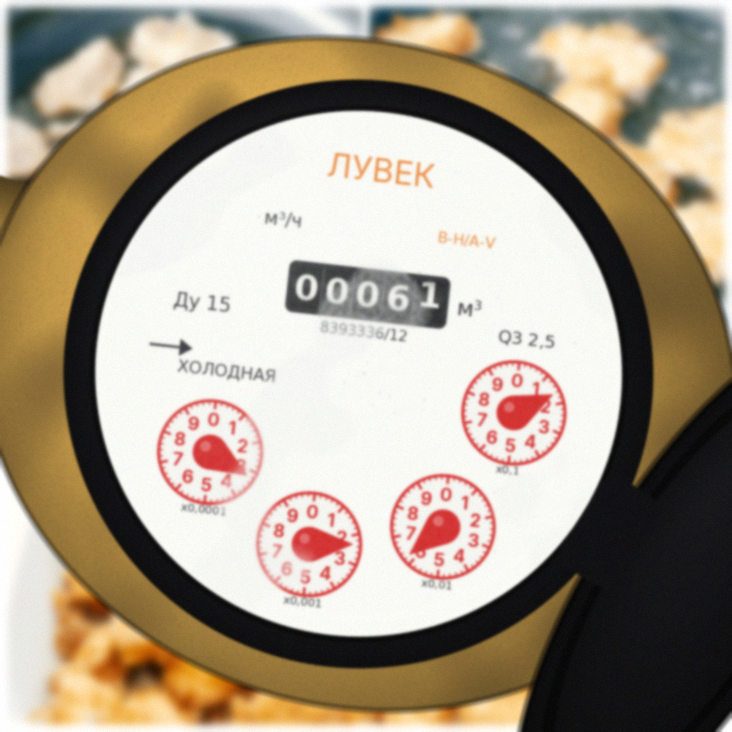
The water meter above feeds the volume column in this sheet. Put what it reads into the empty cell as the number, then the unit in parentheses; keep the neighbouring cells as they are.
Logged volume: 61.1623 (m³)
